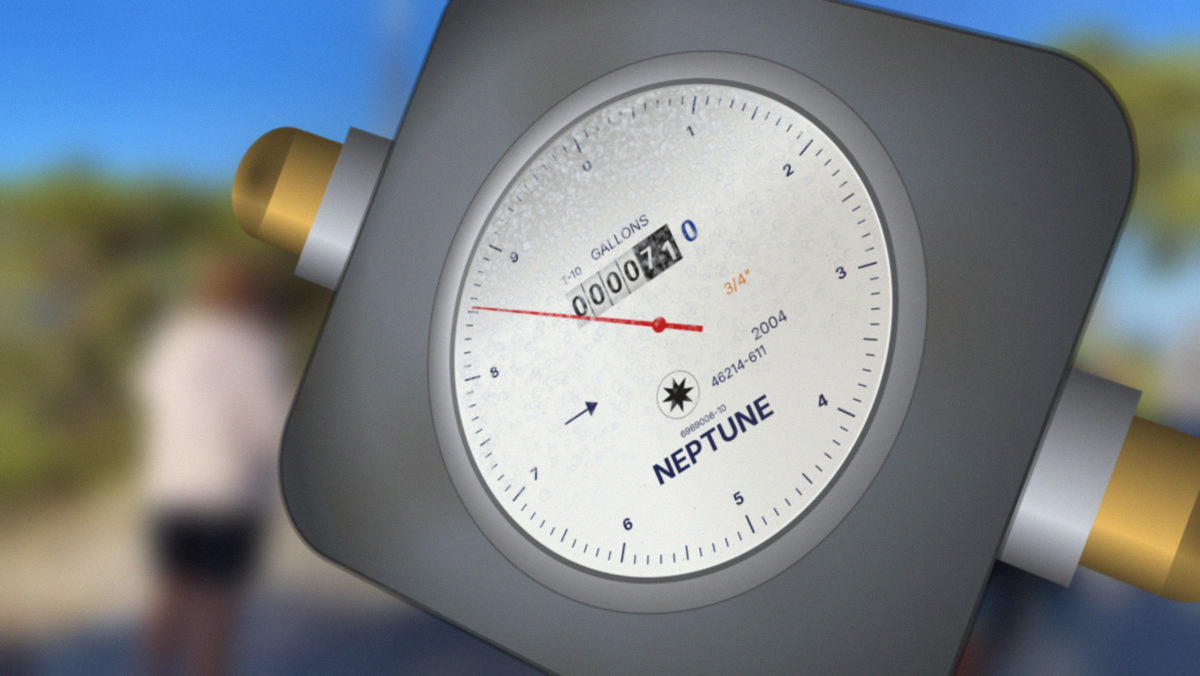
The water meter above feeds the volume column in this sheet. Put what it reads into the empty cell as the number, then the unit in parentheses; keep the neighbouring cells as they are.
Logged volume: 708.5 (gal)
